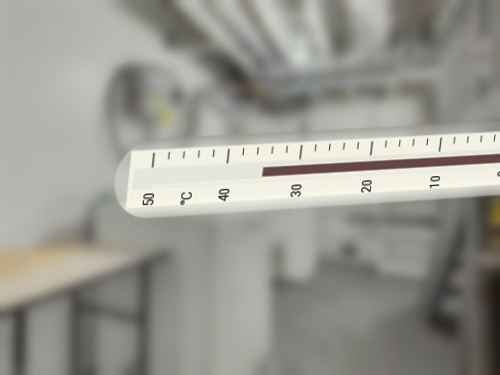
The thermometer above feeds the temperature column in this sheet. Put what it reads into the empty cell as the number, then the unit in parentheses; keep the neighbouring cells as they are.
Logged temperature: 35 (°C)
